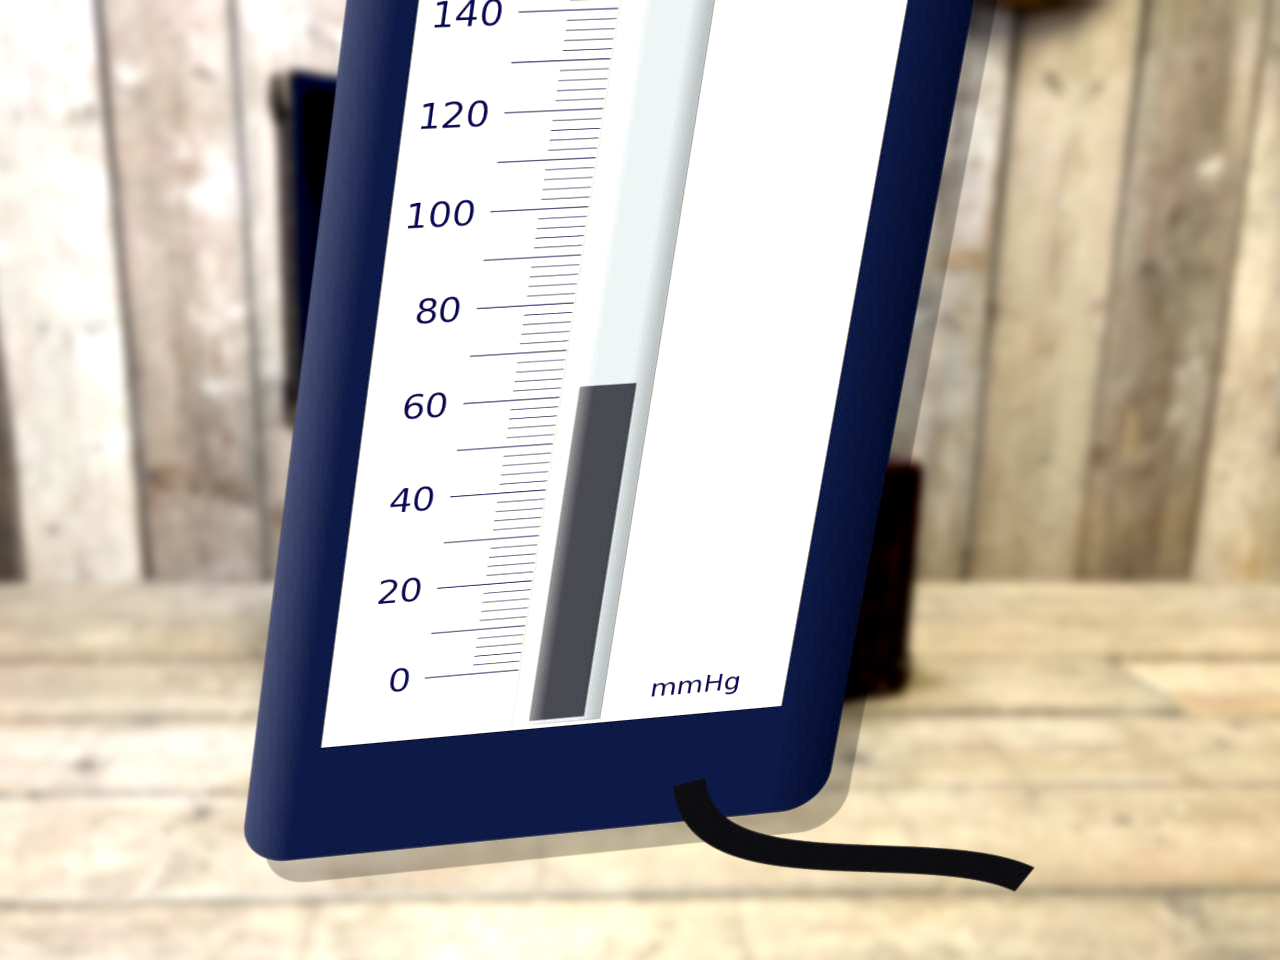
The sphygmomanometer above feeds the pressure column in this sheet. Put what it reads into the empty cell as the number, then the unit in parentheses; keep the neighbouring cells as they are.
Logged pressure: 62 (mmHg)
